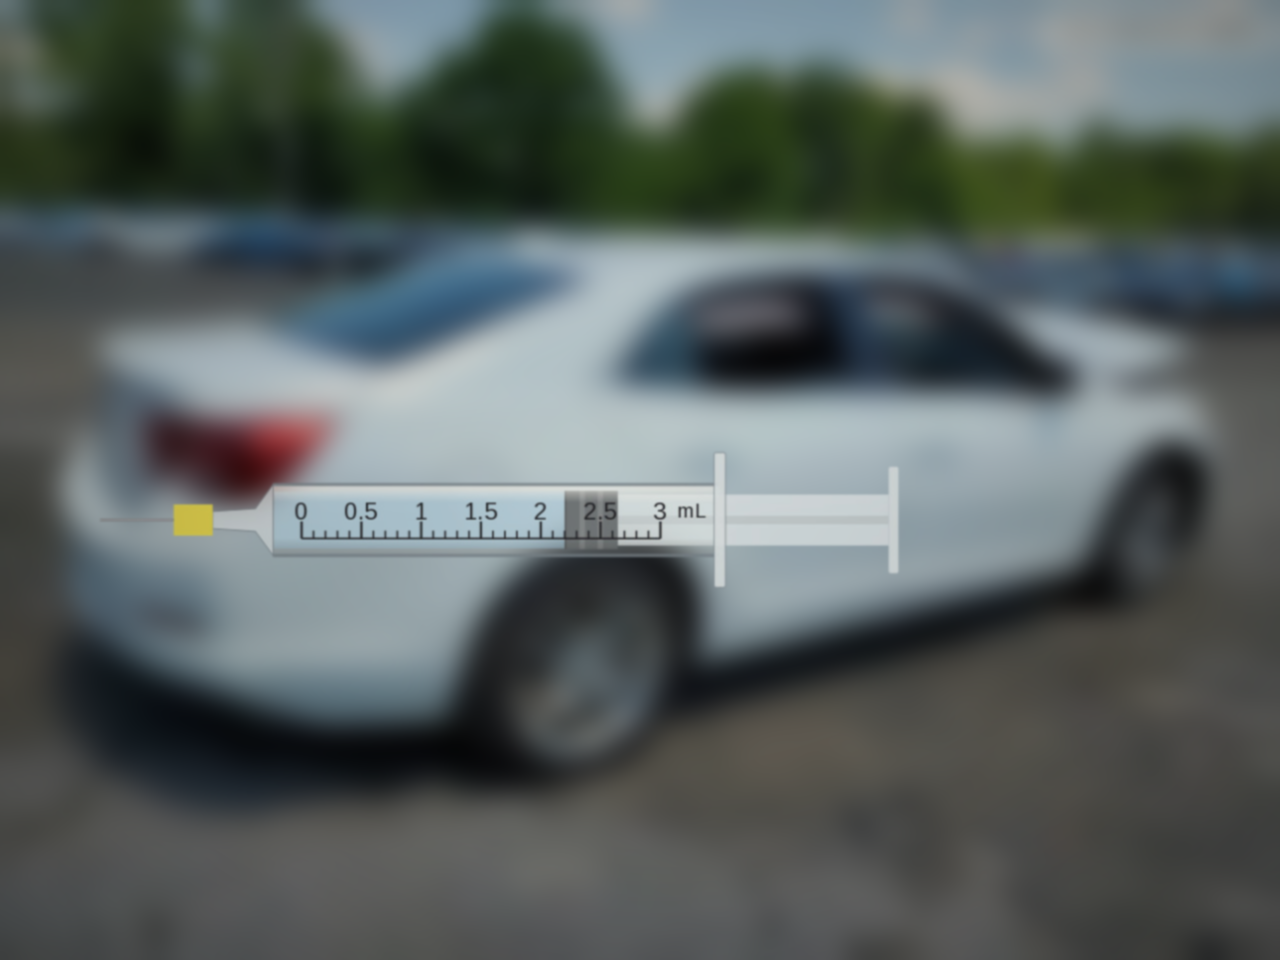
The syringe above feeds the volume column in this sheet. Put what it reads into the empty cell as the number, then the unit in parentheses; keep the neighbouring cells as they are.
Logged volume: 2.2 (mL)
